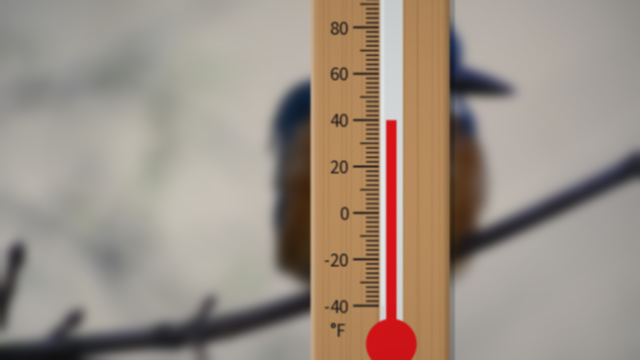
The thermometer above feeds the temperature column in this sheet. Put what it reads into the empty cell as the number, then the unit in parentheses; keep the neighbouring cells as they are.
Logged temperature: 40 (°F)
